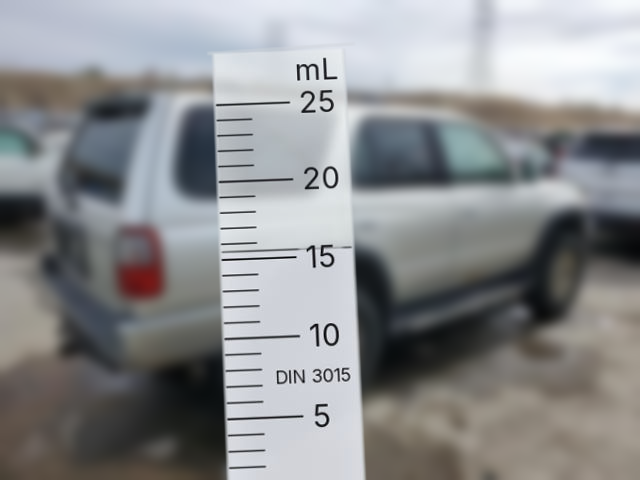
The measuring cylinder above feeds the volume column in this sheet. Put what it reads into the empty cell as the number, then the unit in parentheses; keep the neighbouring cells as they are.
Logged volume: 15.5 (mL)
